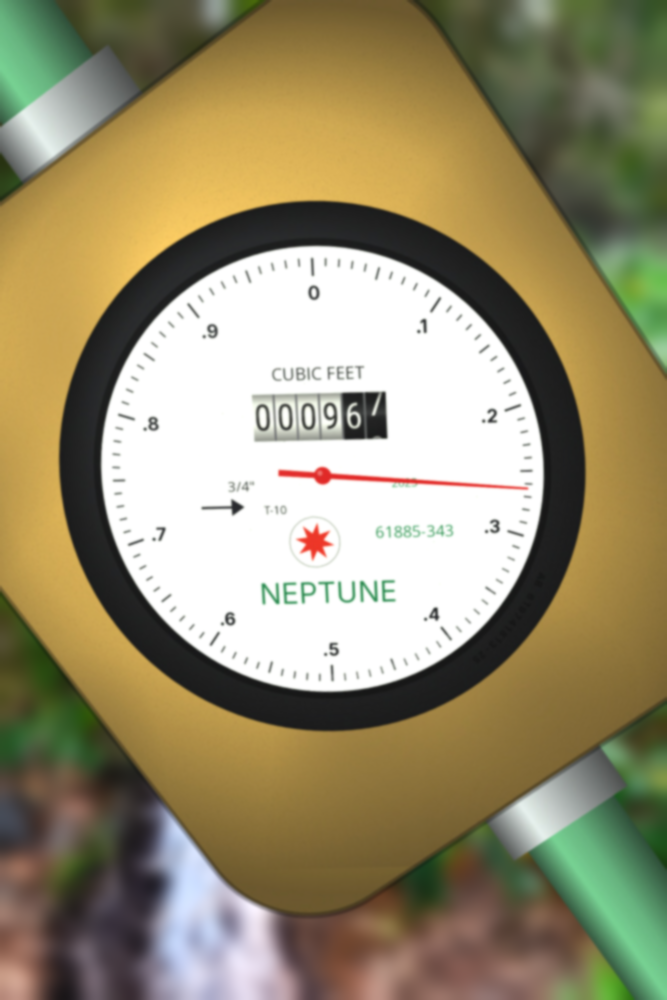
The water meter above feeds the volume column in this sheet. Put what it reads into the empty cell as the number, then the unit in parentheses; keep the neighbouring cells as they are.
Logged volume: 967.26 (ft³)
